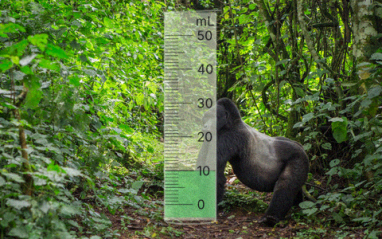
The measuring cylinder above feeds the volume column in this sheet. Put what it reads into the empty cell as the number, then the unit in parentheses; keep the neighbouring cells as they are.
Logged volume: 10 (mL)
